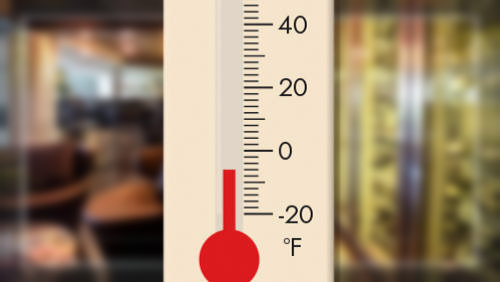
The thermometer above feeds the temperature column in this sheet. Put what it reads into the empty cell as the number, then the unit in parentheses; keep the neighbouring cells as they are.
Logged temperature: -6 (°F)
